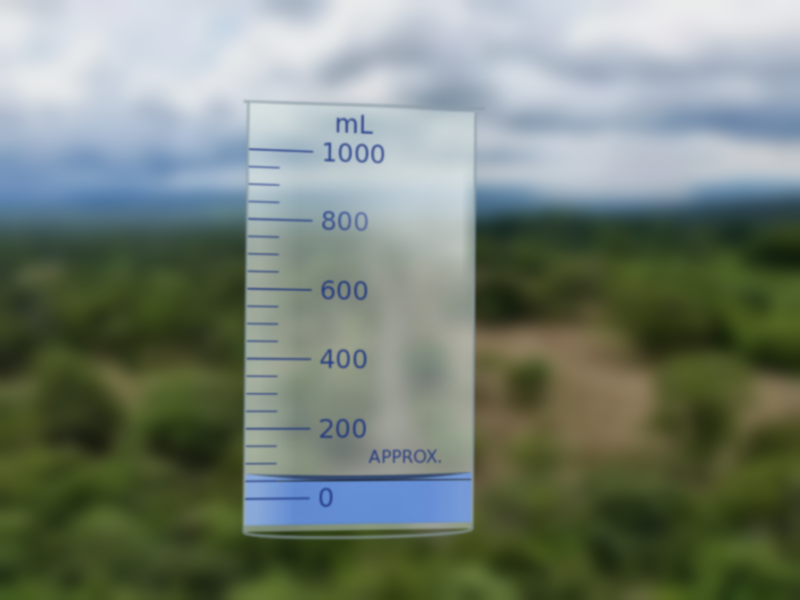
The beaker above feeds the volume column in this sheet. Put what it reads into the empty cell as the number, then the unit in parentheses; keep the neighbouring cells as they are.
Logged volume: 50 (mL)
